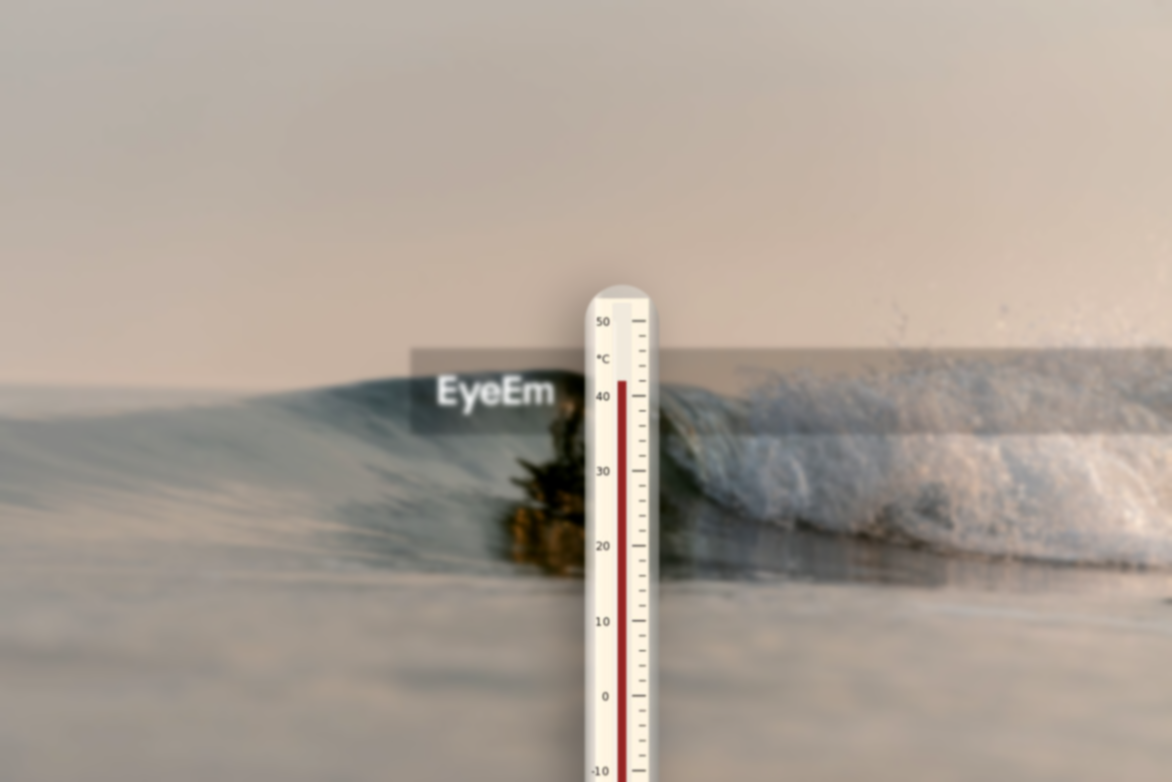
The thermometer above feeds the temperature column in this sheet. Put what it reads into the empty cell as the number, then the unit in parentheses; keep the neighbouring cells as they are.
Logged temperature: 42 (°C)
